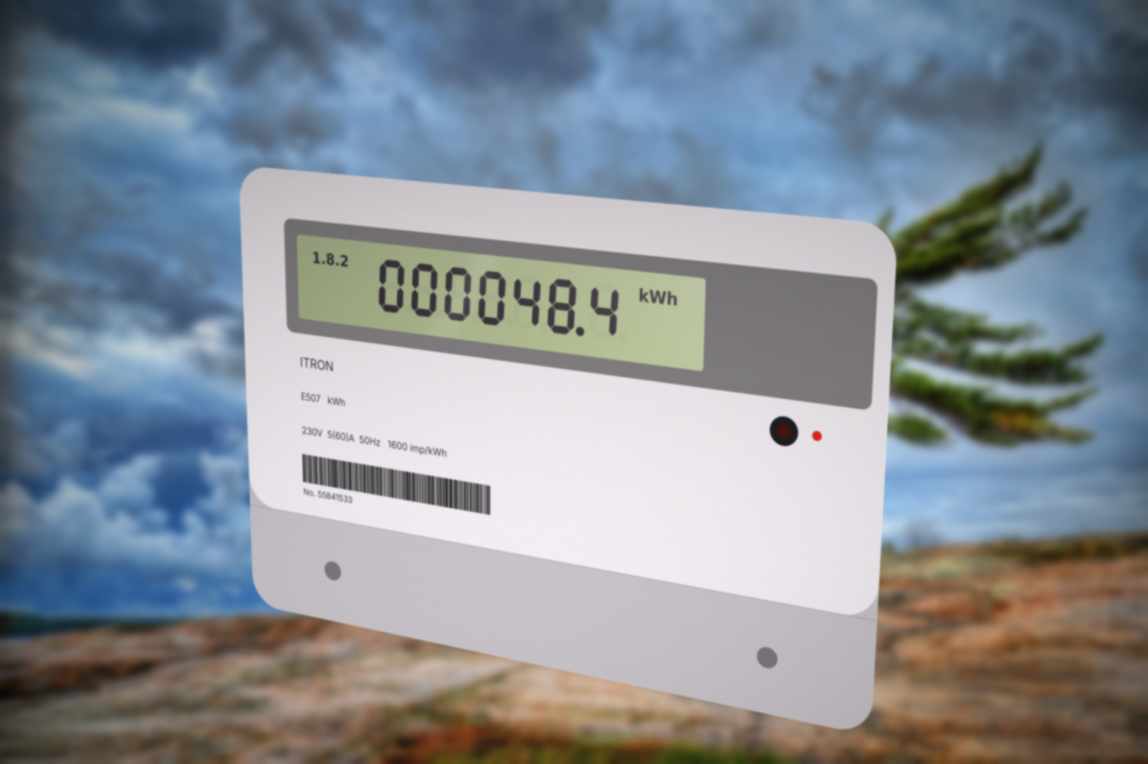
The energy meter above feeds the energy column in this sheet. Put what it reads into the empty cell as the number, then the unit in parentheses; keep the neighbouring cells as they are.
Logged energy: 48.4 (kWh)
